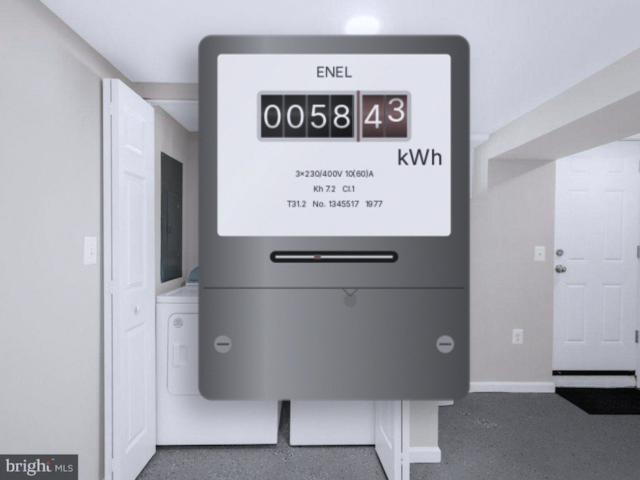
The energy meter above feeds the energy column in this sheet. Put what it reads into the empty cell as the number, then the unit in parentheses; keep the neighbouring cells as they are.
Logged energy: 58.43 (kWh)
